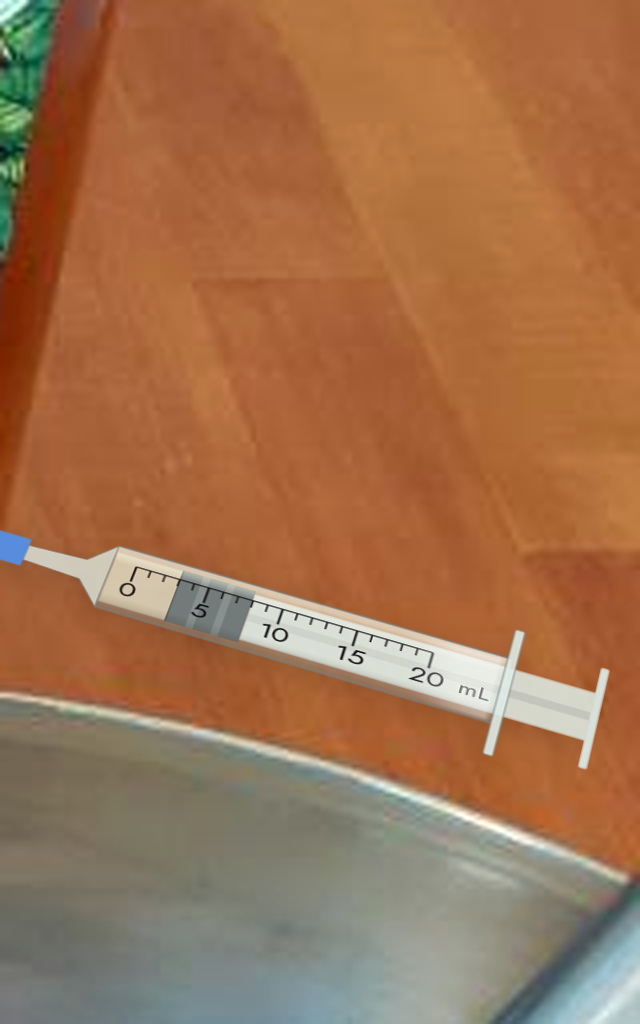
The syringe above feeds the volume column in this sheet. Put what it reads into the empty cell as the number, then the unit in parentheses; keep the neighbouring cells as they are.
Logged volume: 3 (mL)
